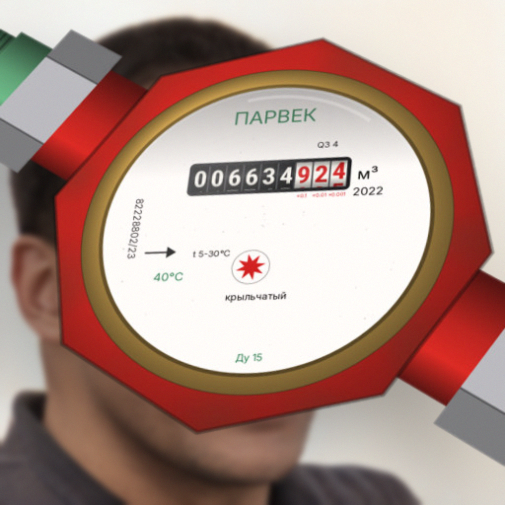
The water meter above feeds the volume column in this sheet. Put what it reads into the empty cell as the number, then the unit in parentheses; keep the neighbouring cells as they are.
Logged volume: 6634.924 (m³)
